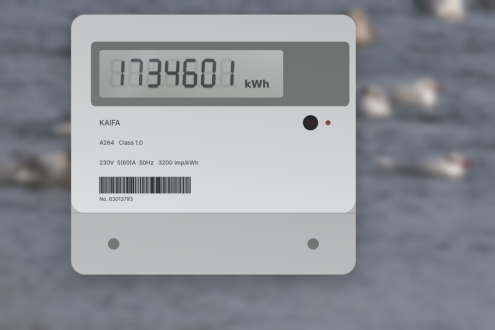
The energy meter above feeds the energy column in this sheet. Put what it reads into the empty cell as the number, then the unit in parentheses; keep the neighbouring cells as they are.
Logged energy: 1734601 (kWh)
